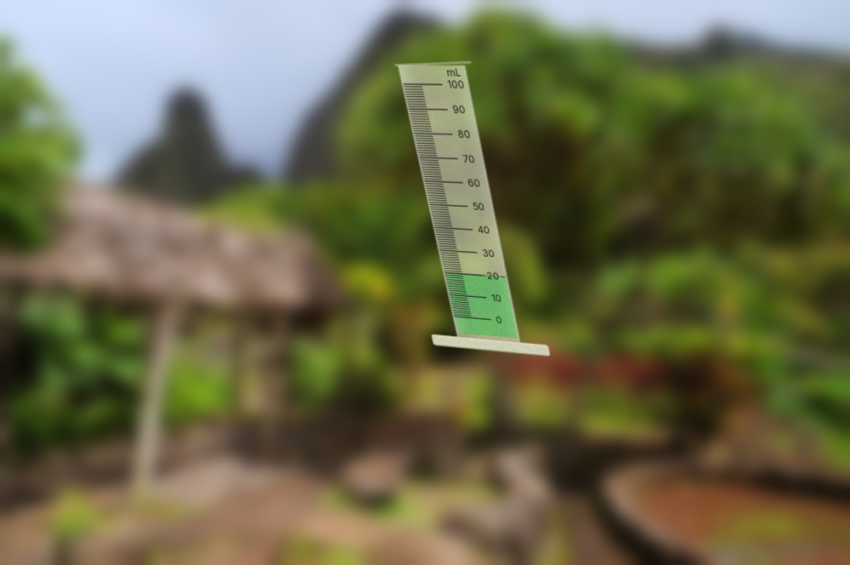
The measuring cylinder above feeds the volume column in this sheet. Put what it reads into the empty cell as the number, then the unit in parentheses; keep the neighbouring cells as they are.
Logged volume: 20 (mL)
